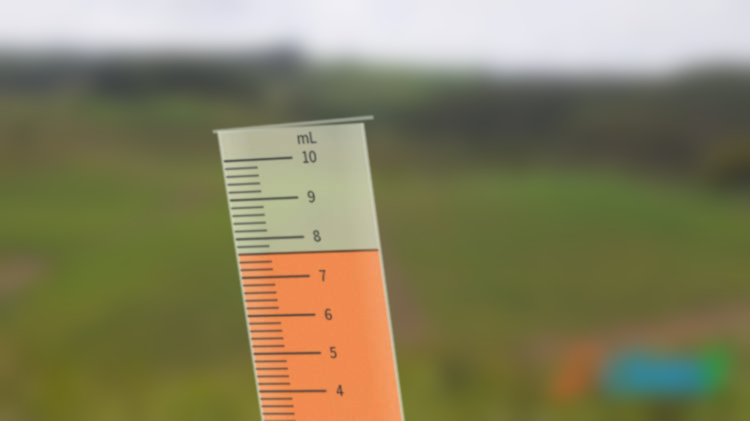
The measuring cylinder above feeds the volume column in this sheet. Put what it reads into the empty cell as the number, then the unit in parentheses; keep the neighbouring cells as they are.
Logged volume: 7.6 (mL)
